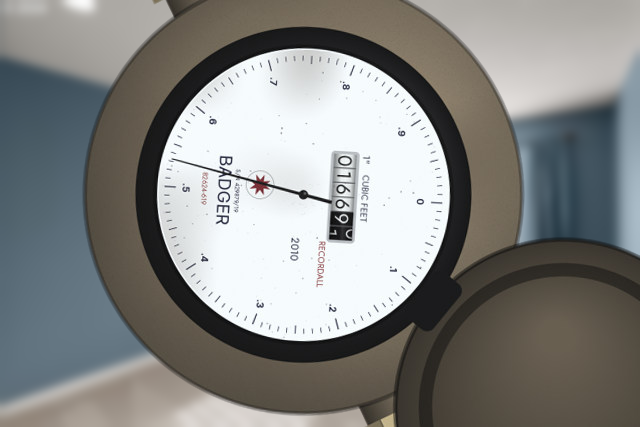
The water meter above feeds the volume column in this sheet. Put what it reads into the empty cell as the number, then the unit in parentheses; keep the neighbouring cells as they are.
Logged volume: 16690.53 (ft³)
